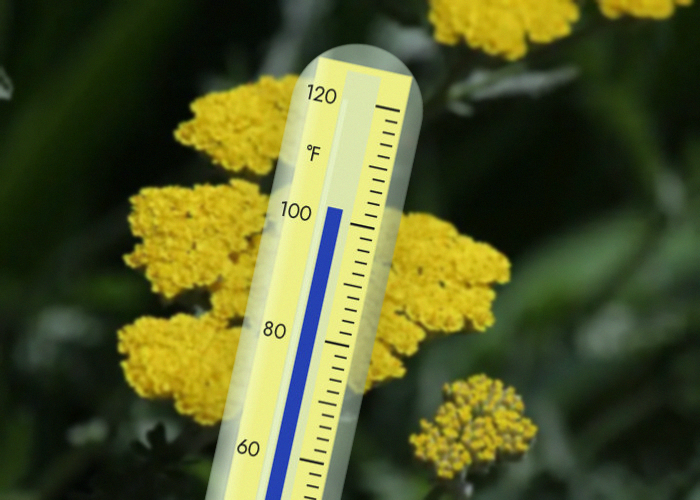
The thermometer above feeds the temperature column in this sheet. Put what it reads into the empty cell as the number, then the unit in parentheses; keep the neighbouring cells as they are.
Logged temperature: 102 (°F)
